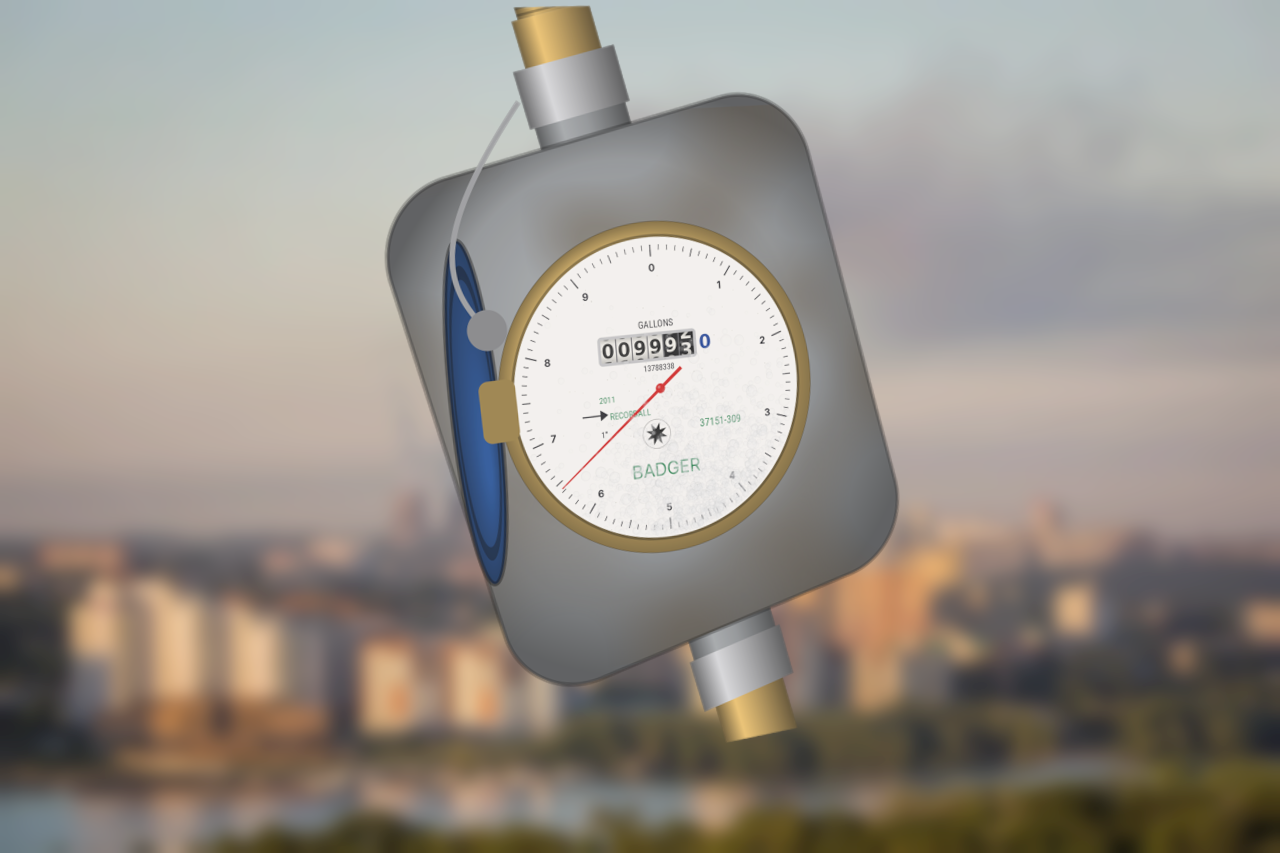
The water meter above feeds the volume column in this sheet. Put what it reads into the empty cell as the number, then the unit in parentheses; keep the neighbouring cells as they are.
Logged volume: 99926.4 (gal)
